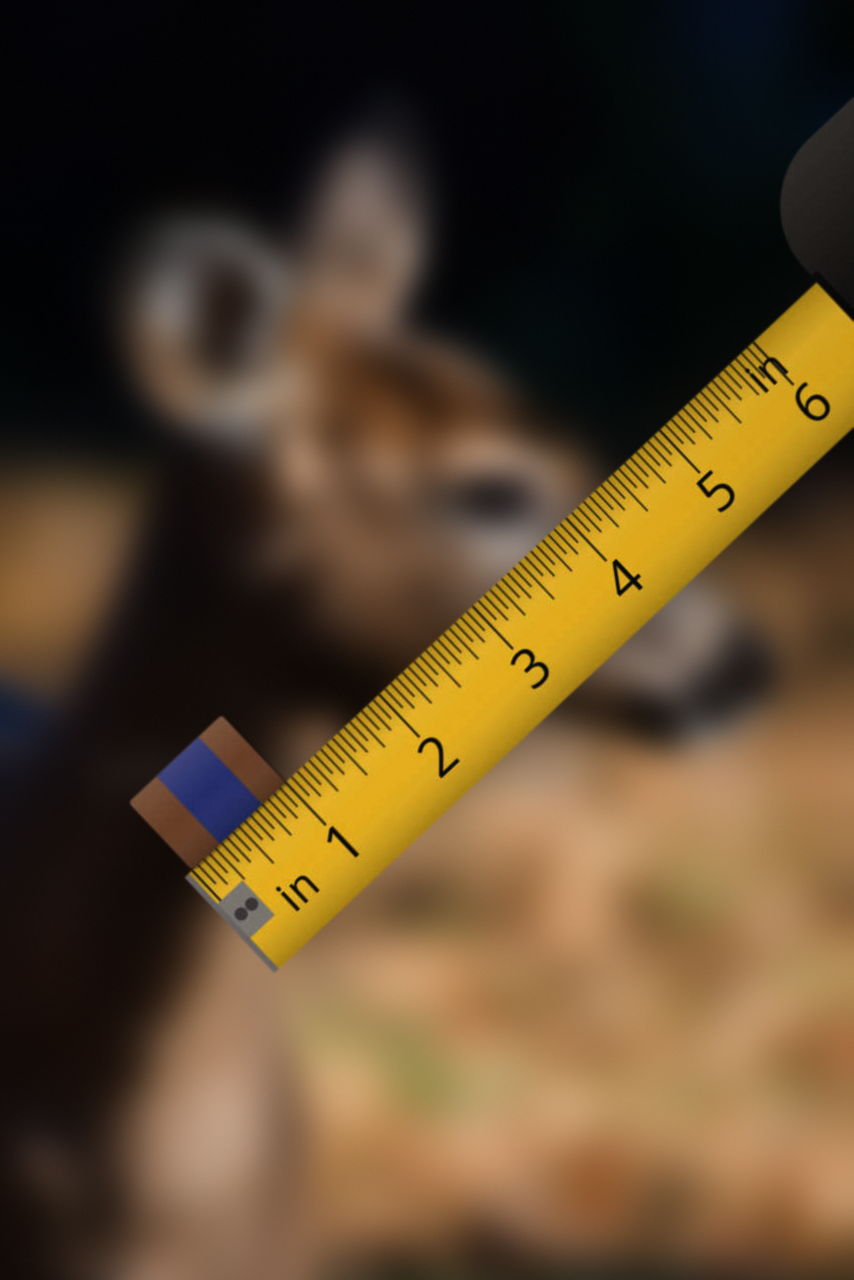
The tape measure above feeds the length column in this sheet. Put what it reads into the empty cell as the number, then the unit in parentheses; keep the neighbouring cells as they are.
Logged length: 1 (in)
